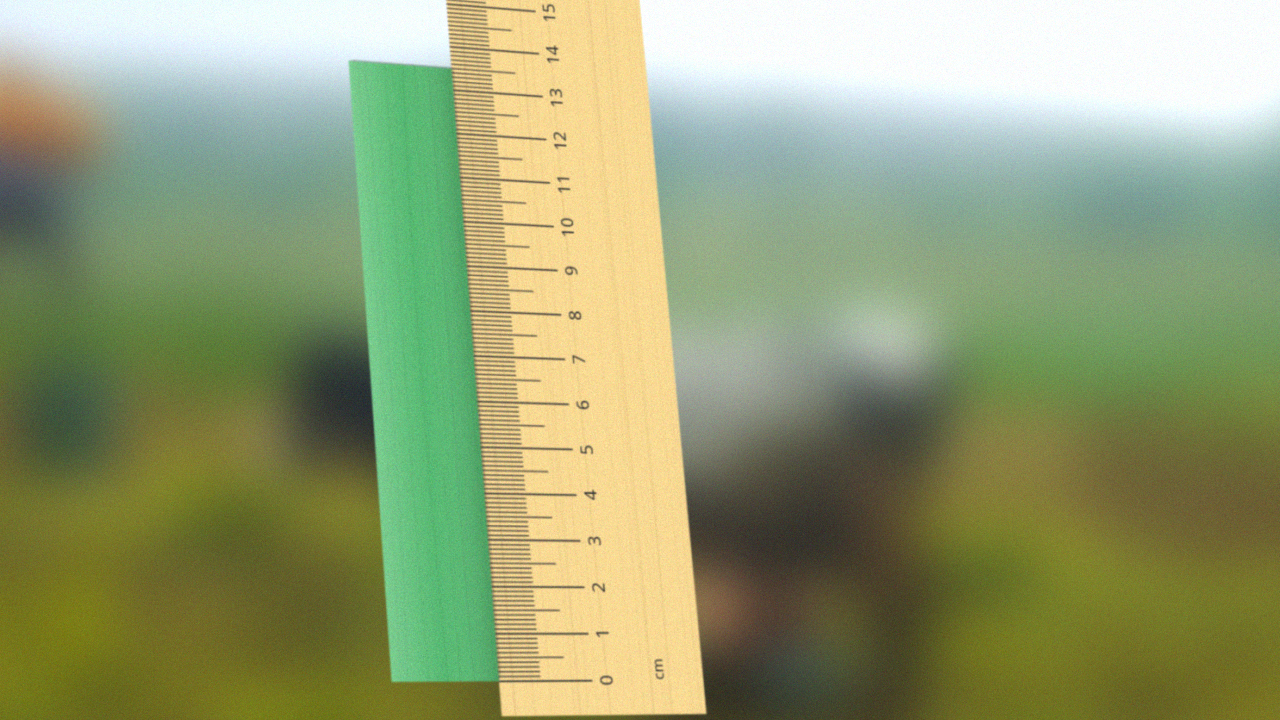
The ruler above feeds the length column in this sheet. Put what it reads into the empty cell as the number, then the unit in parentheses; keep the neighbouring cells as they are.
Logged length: 13.5 (cm)
